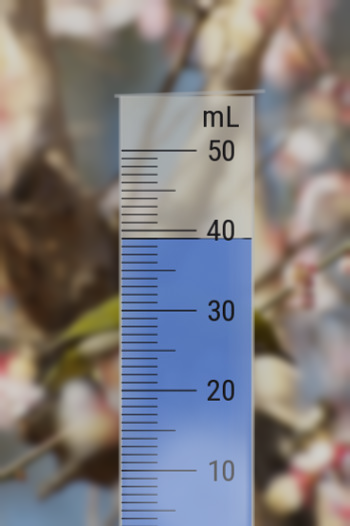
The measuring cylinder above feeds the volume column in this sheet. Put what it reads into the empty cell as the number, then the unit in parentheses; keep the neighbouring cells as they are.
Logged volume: 39 (mL)
